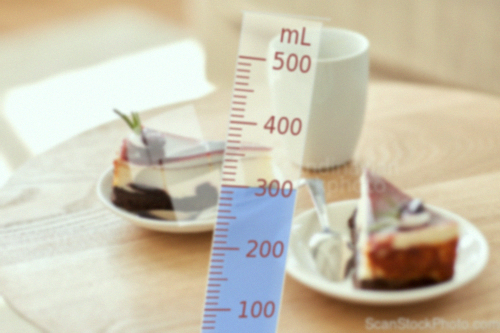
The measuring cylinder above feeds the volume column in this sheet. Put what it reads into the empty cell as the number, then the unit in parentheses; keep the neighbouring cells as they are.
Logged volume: 300 (mL)
